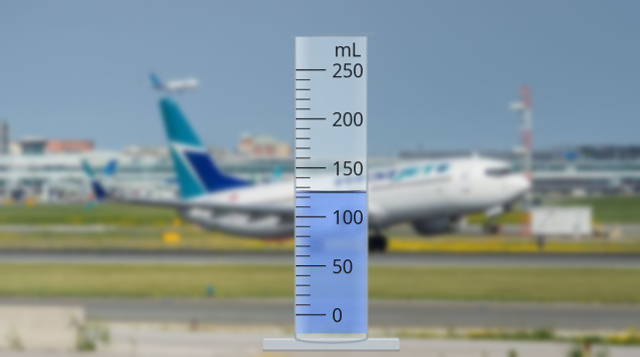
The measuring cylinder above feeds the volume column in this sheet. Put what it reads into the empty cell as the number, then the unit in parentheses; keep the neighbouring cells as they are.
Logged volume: 125 (mL)
